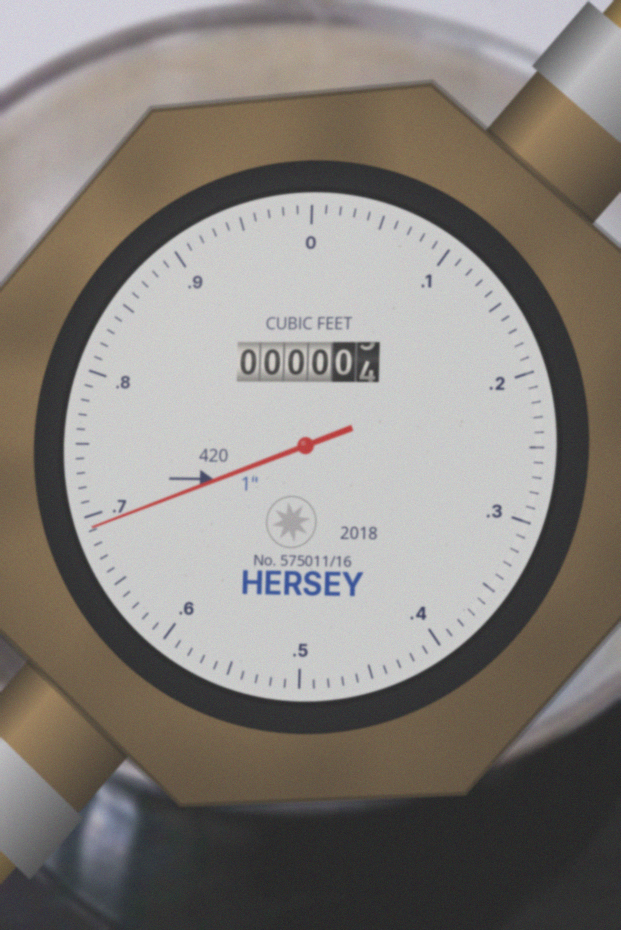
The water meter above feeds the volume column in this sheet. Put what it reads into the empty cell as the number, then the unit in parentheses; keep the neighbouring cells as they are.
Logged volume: 3.69 (ft³)
